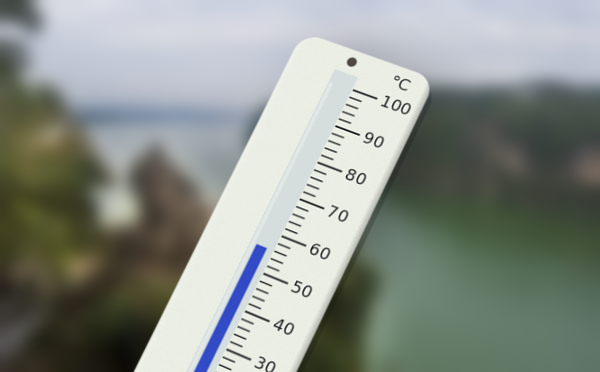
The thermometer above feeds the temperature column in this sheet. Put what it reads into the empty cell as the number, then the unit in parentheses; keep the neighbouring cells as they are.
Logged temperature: 56 (°C)
